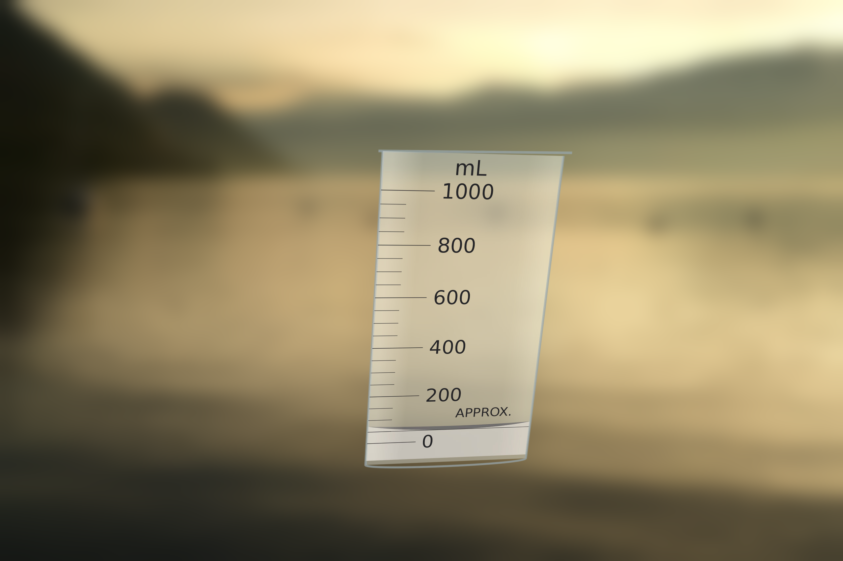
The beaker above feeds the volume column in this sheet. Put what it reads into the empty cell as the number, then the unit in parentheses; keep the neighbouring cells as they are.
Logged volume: 50 (mL)
